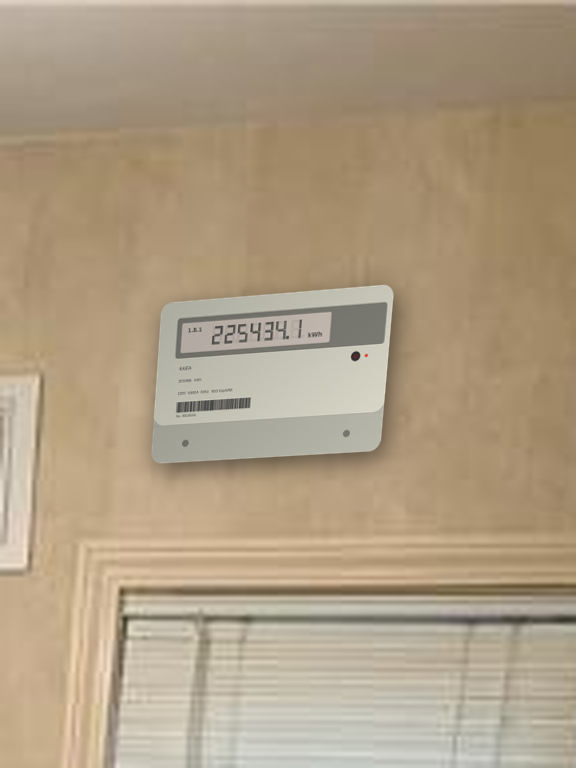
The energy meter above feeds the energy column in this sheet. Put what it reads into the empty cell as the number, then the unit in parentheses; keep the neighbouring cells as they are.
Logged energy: 225434.1 (kWh)
